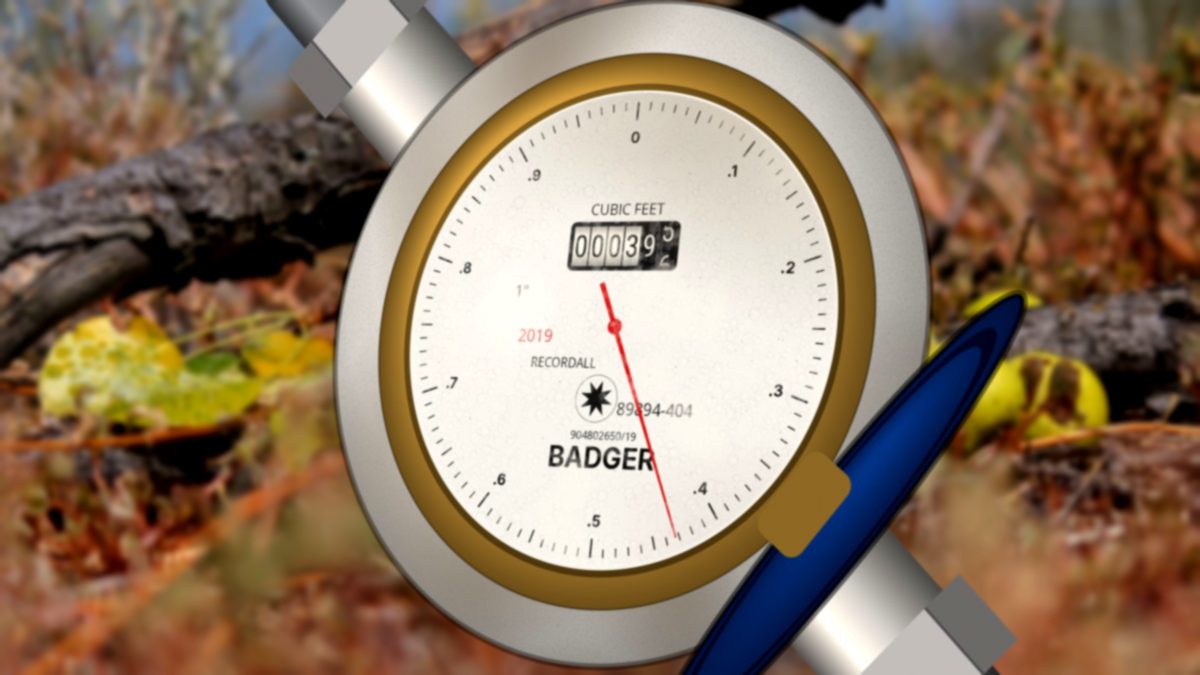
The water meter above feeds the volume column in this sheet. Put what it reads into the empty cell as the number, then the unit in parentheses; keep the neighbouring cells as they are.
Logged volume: 395.43 (ft³)
